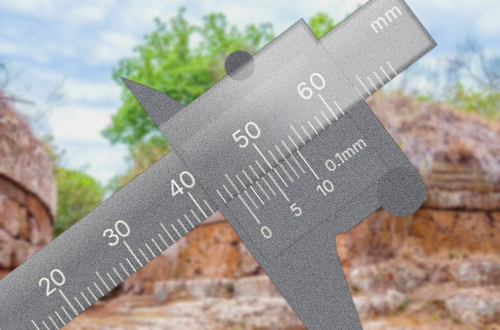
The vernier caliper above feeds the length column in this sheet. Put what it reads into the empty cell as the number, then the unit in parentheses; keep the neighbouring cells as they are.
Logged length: 44.8 (mm)
